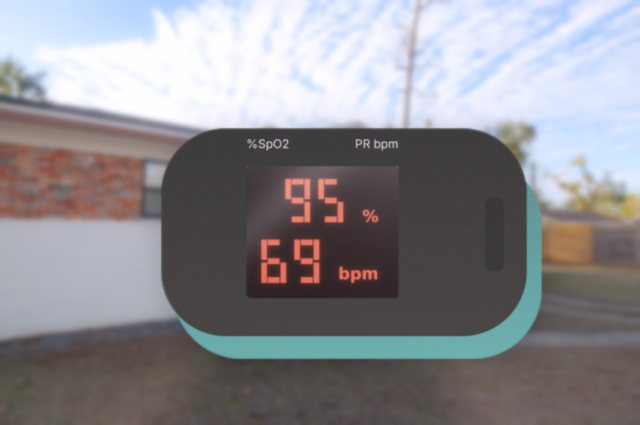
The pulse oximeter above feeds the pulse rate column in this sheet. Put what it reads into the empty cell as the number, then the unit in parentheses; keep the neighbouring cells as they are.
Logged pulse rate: 69 (bpm)
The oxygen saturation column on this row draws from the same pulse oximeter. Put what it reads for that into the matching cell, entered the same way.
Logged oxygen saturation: 95 (%)
